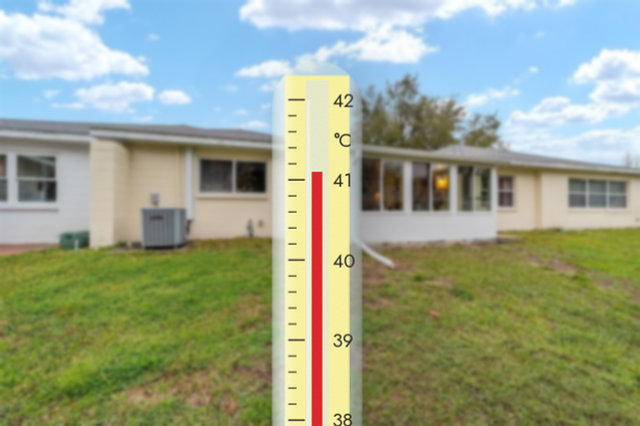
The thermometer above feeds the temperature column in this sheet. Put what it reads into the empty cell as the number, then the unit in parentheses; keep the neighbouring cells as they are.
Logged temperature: 41.1 (°C)
